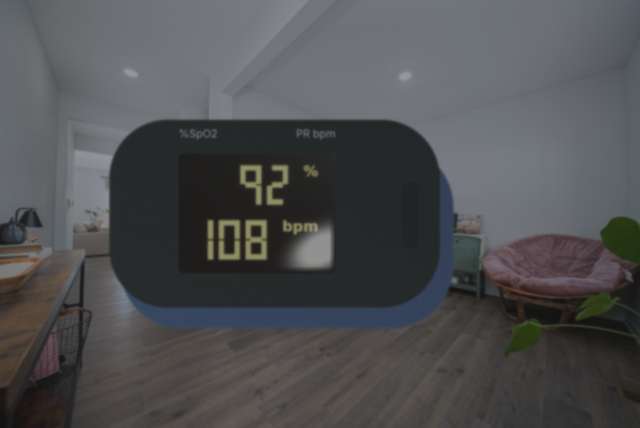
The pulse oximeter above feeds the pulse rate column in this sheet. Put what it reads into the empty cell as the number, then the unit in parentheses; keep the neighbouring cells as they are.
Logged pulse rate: 108 (bpm)
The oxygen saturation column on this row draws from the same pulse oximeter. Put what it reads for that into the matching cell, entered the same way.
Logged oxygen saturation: 92 (%)
